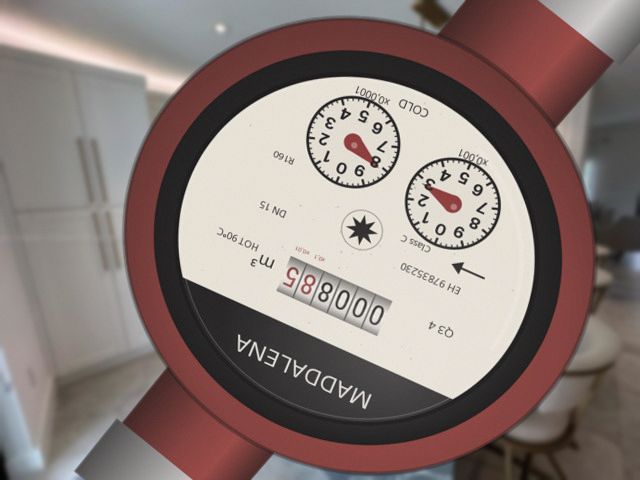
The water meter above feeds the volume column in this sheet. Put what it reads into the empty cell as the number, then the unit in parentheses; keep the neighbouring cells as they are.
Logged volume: 8.8528 (m³)
